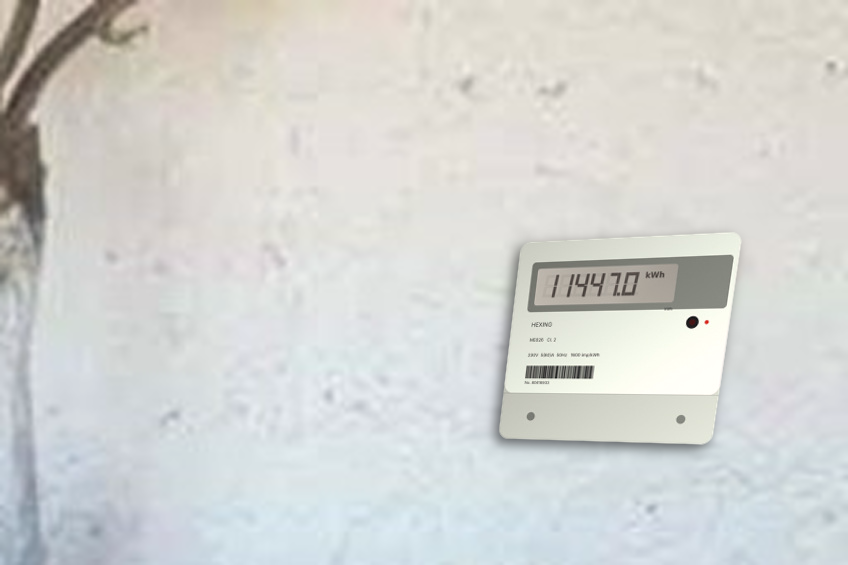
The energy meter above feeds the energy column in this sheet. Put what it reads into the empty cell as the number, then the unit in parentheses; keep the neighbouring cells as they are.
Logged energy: 11447.0 (kWh)
